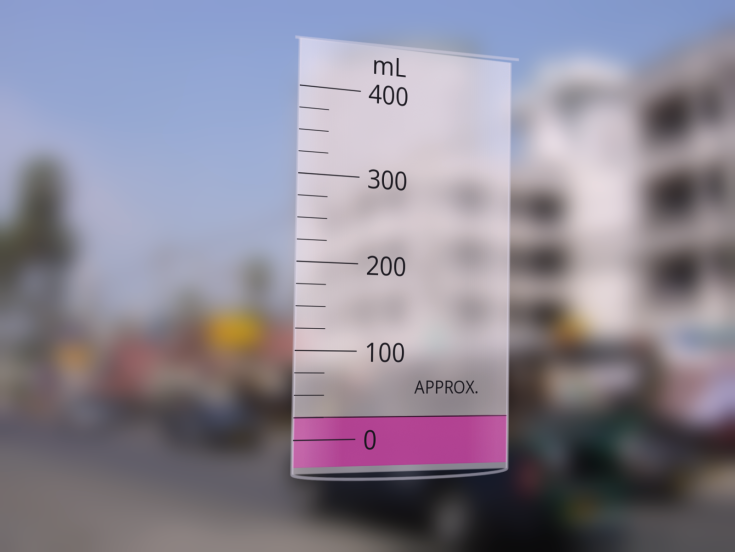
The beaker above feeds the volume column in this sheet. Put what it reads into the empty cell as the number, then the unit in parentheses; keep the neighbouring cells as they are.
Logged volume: 25 (mL)
